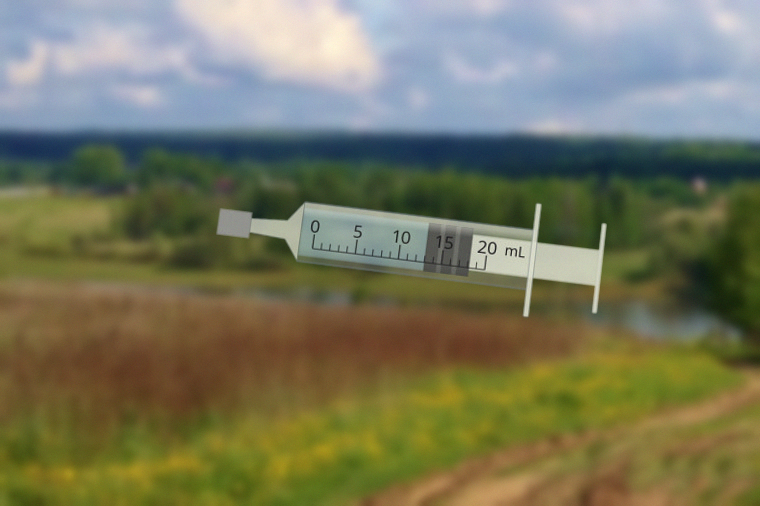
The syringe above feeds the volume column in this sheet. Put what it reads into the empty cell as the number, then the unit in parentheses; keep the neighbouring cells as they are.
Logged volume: 13 (mL)
